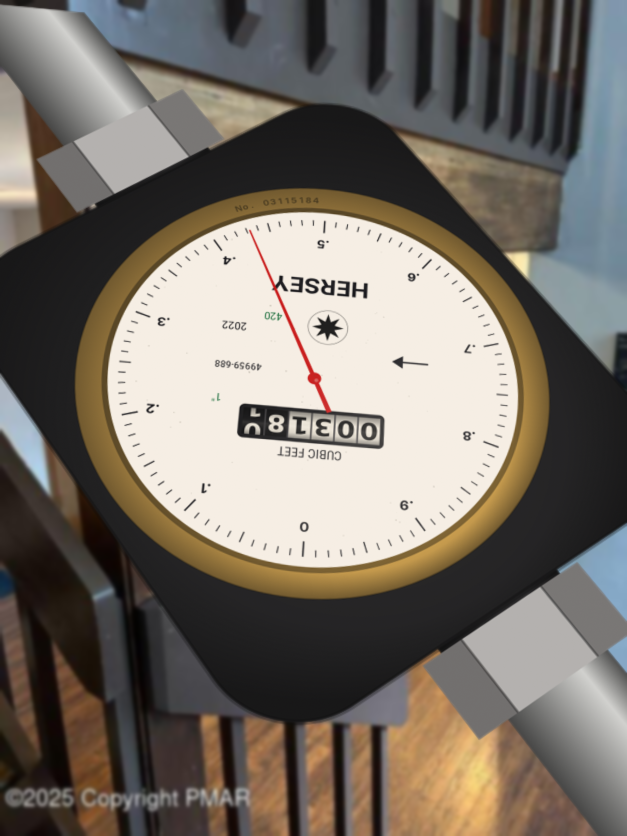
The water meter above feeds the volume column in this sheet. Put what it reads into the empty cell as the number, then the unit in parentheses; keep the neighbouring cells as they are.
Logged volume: 3180.43 (ft³)
